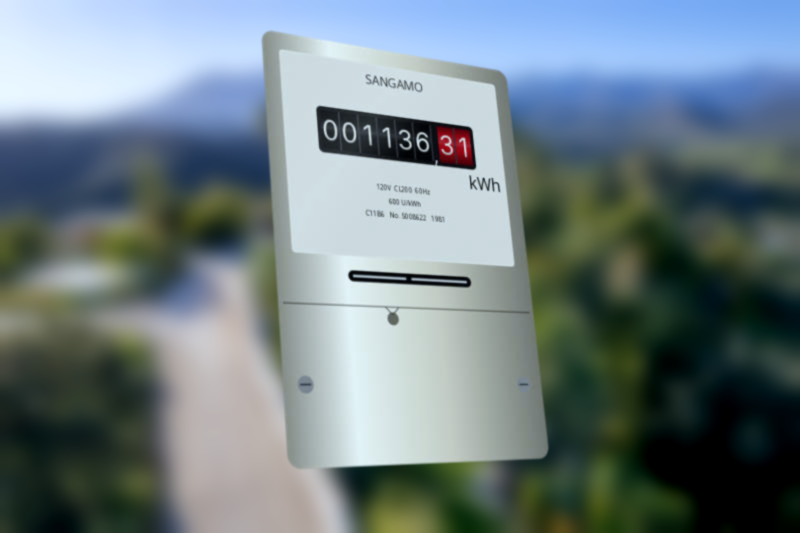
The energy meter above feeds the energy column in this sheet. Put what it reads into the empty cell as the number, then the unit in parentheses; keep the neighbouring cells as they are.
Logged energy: 1136.31 (kWh)
